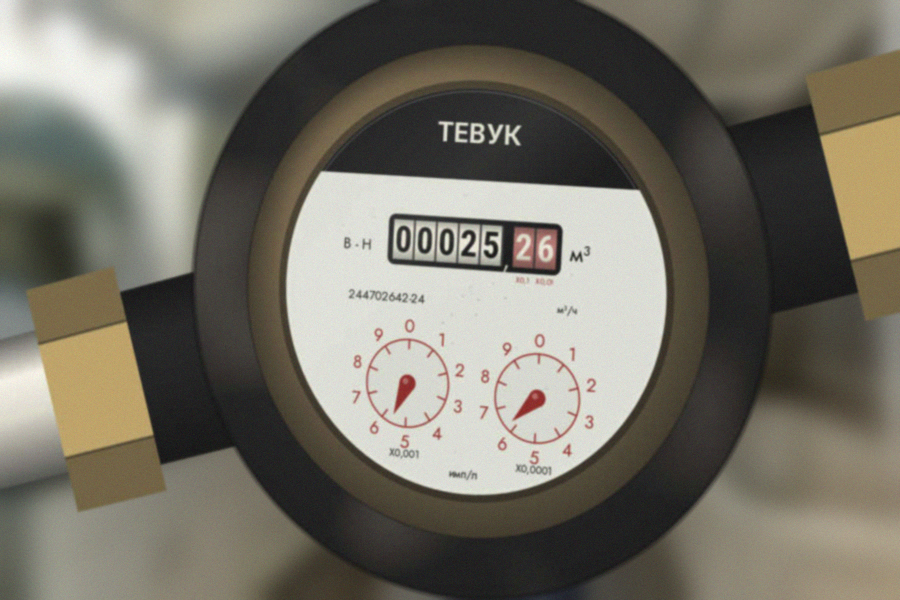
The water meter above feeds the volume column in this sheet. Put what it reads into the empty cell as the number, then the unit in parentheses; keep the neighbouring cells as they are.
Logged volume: 25.2656 (m³)
